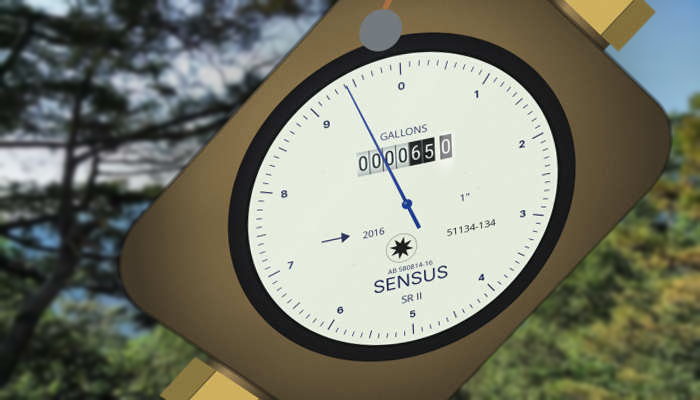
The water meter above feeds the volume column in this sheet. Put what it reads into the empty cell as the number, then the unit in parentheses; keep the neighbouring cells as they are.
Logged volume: 649.4 (gal)
